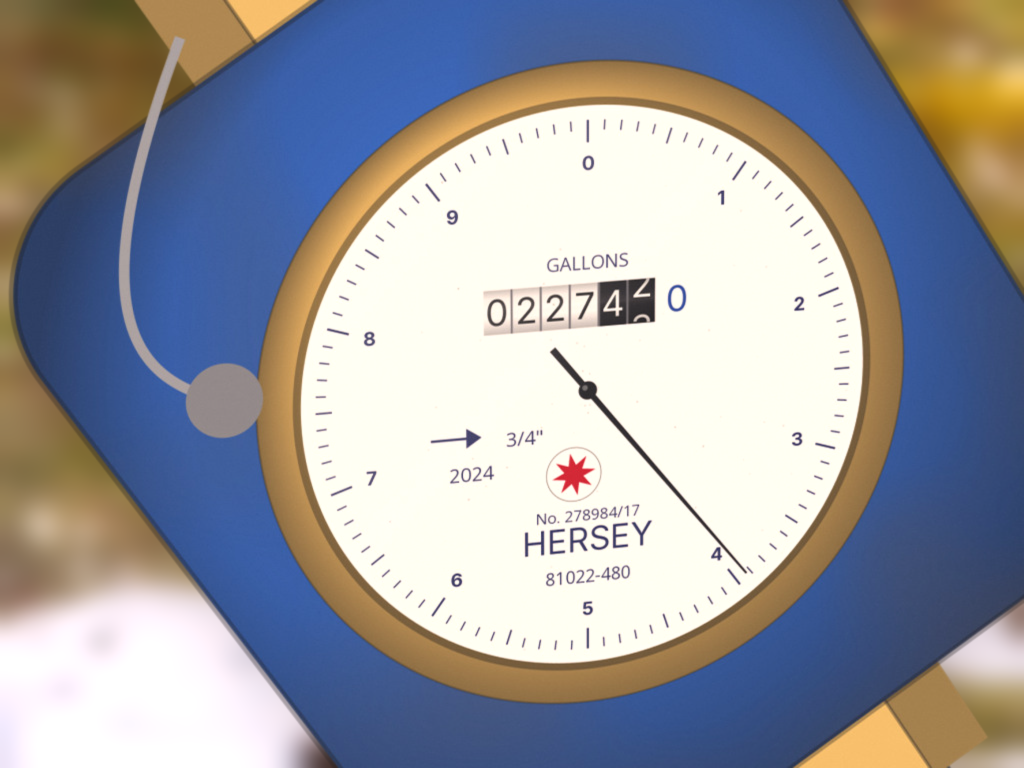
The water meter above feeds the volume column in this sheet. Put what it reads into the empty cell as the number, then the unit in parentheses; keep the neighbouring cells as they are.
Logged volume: 227423.9 (gal)
